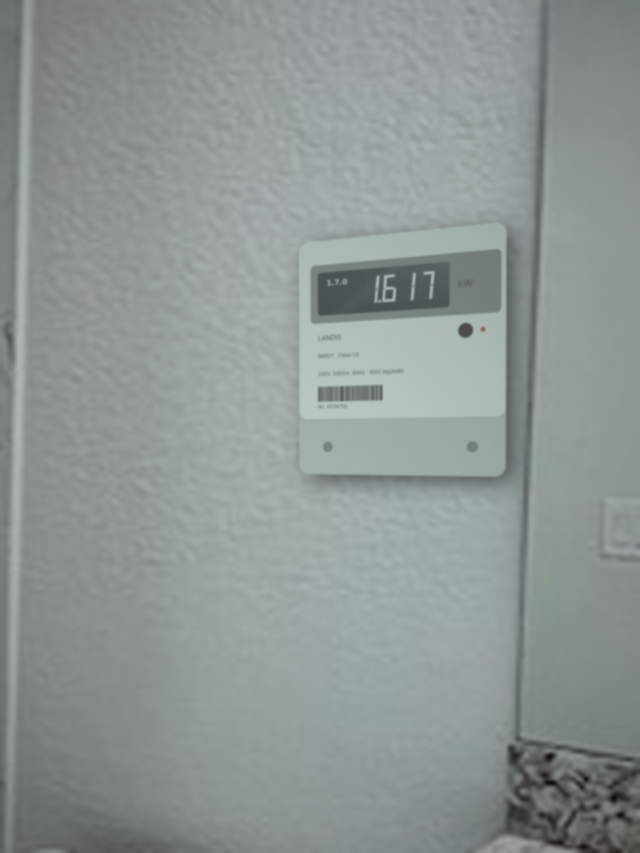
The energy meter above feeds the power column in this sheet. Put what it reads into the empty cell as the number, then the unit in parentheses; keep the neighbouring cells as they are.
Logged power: 1.617 (kW)
